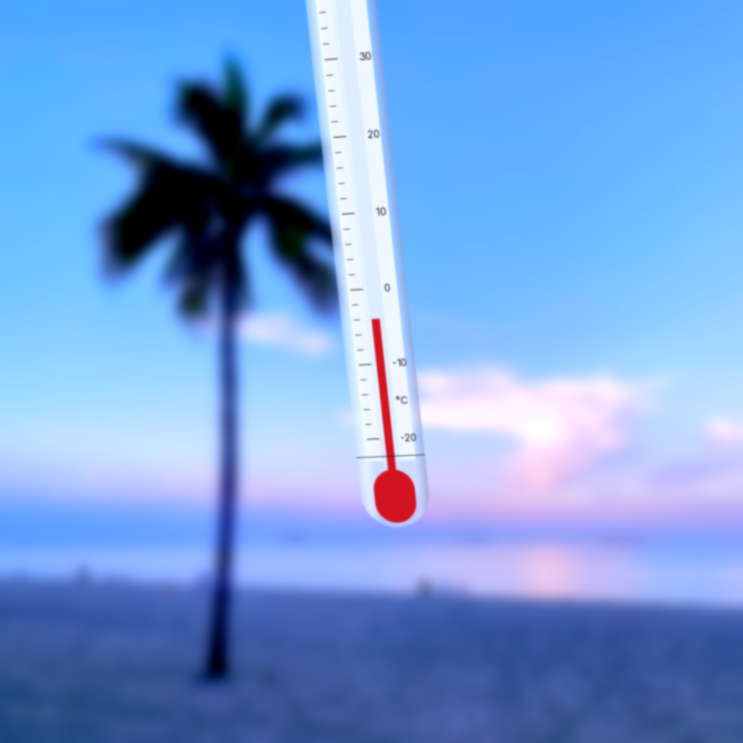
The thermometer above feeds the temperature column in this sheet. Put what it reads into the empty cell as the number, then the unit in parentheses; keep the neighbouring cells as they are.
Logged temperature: -4 (°C)
